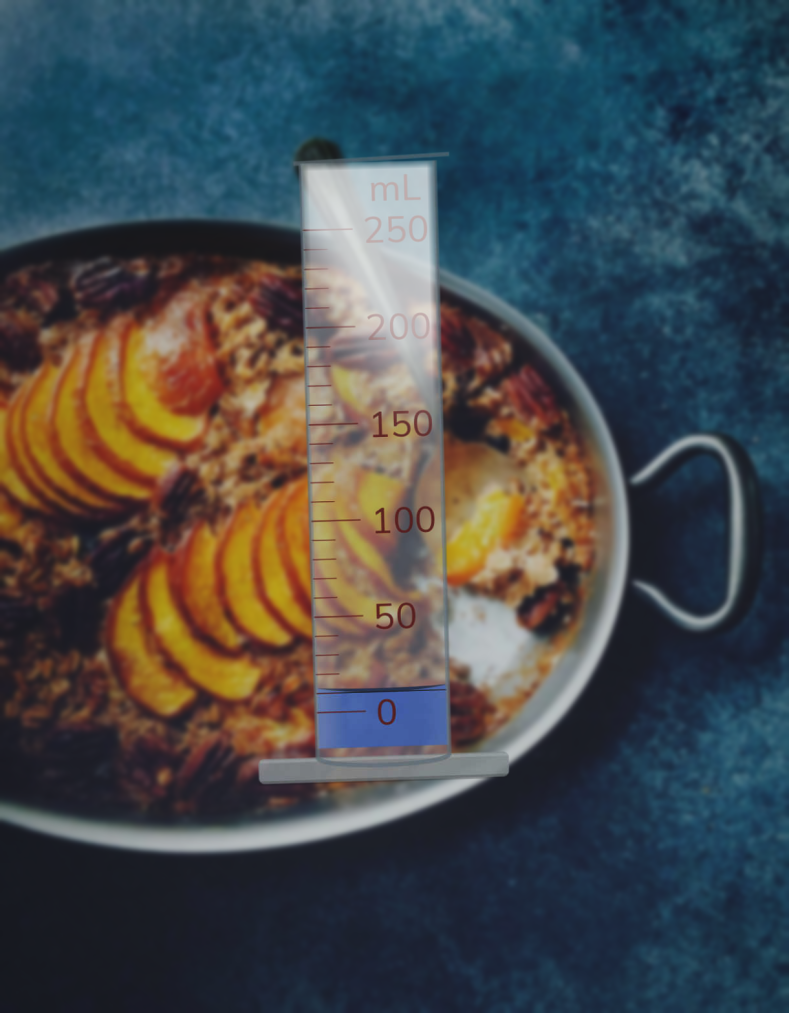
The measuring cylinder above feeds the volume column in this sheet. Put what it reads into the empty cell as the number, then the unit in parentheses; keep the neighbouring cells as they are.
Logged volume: 10 (mL)
